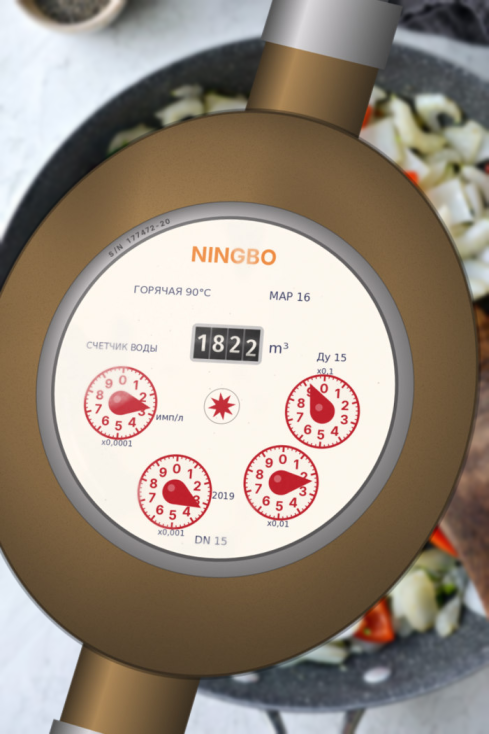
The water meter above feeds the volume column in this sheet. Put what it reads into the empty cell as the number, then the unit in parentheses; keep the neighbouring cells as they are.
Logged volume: 1821.9232 (m³)
